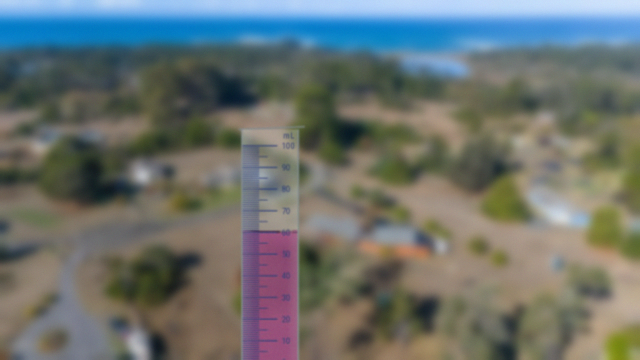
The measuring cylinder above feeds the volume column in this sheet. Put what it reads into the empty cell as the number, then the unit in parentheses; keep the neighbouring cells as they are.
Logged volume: 60 (mL)
